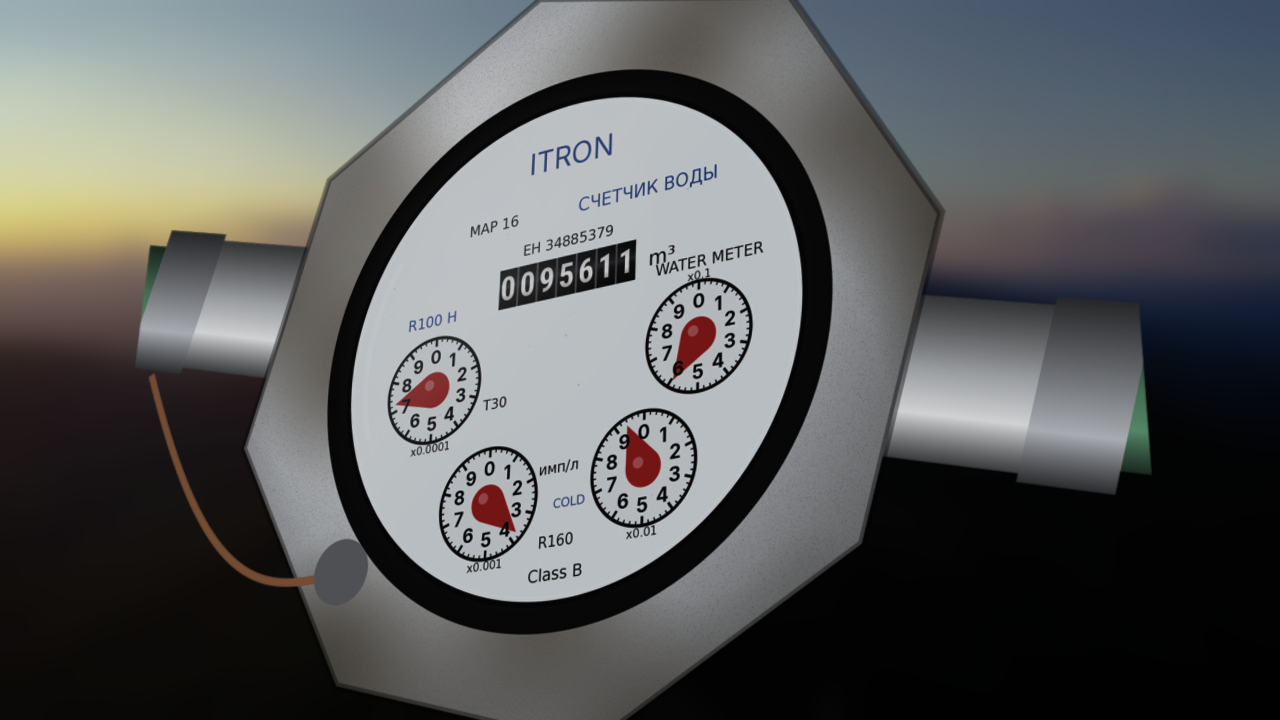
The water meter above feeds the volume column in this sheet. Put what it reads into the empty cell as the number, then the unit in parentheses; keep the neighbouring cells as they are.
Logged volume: 95611.5937 (m³)
